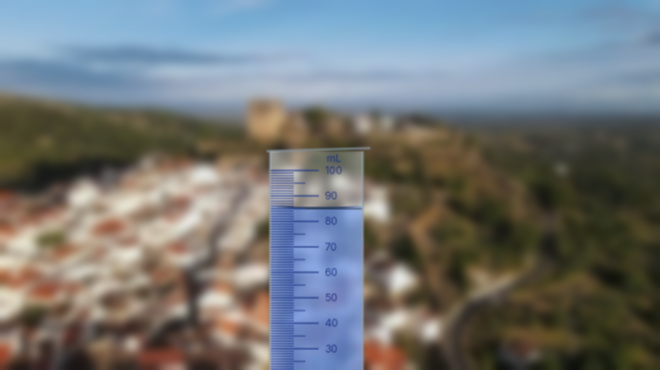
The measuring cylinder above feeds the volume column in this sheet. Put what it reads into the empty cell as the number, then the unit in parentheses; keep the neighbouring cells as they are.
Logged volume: 85 (mL)
